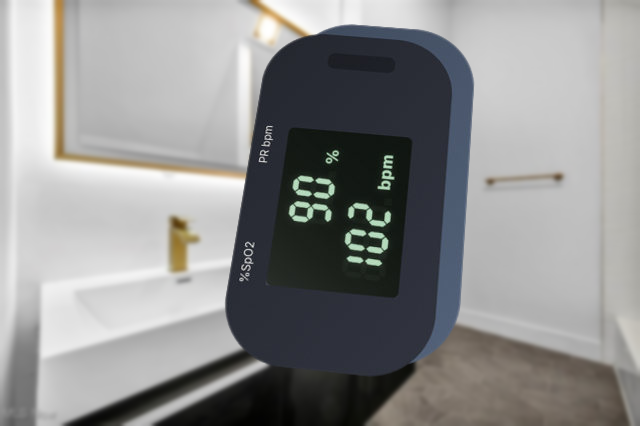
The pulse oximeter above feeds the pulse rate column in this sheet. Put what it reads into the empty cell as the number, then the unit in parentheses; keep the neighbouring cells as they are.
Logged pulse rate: 102 (bpm)
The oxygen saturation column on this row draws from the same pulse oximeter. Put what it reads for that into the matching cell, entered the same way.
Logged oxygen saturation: 90 (%)
